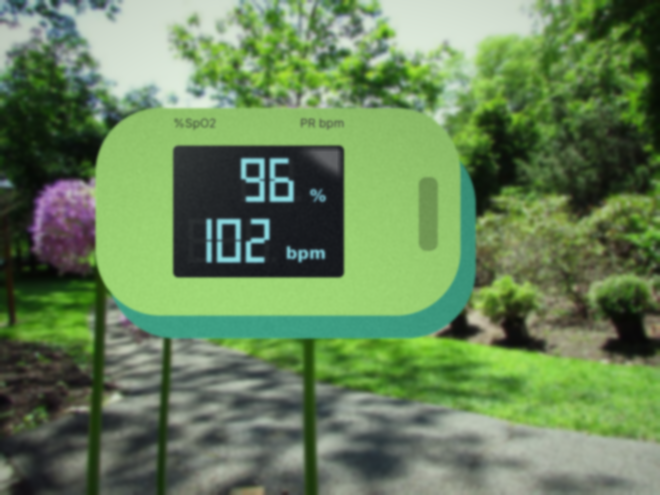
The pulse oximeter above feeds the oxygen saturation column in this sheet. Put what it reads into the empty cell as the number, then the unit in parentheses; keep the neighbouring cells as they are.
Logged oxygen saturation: 96 (%)
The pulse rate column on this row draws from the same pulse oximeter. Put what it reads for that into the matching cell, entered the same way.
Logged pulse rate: 102 (bpm)
